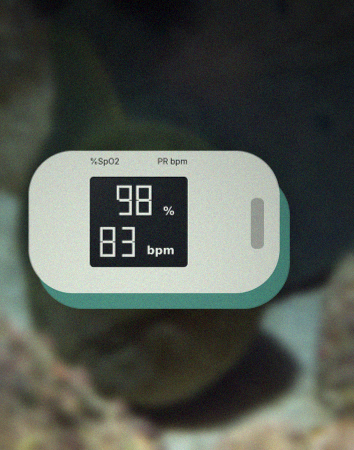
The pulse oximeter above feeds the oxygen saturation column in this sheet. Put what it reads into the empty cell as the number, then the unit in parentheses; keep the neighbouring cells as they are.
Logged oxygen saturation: 98 (%)
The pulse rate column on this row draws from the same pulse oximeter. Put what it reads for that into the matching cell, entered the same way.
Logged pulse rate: 83 (bpm)
